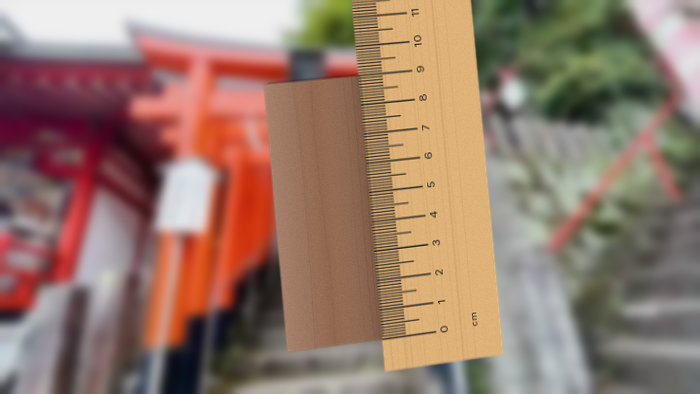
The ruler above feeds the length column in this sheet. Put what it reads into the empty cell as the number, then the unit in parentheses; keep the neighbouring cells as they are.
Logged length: 9 (cm)
